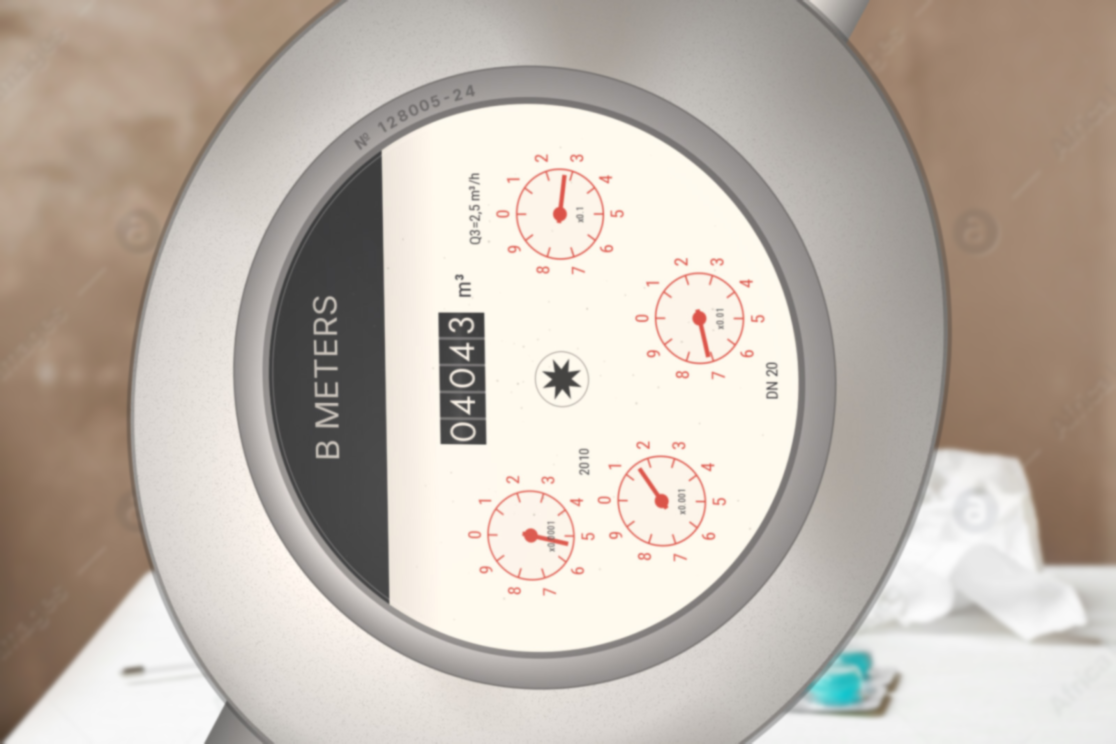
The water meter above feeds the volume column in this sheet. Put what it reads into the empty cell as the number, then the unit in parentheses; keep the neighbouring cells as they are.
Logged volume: 4043.2715 (m³)
